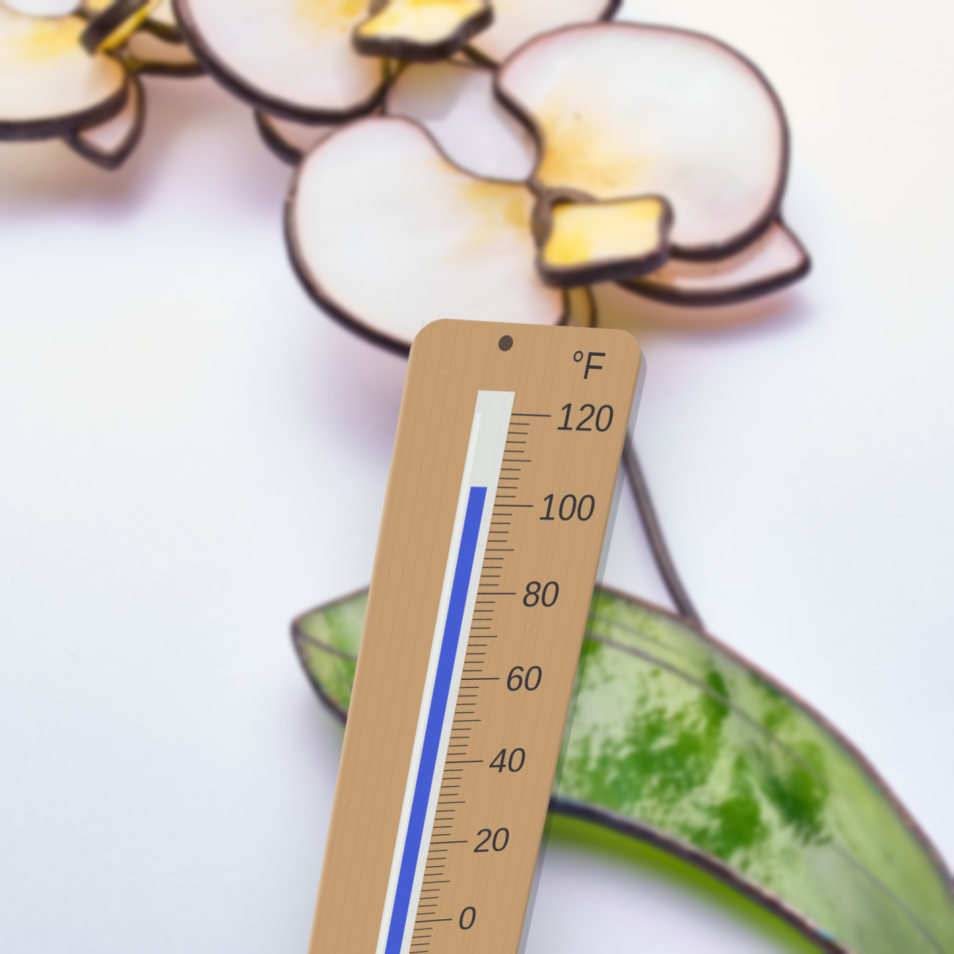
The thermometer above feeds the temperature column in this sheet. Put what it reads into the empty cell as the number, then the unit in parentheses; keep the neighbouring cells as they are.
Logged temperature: 104 (°F)
